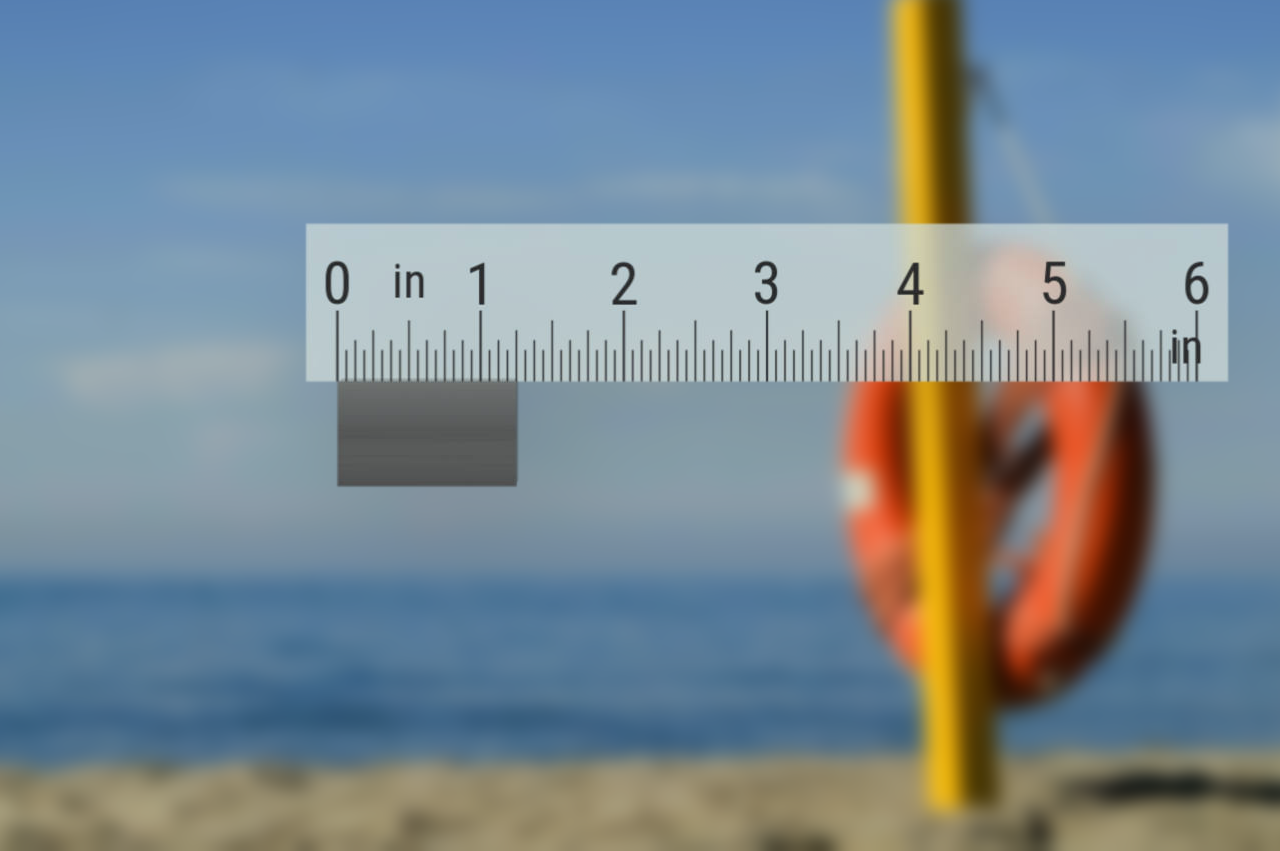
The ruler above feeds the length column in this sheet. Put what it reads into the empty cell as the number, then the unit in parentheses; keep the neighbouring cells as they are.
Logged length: 1.25 (in)
